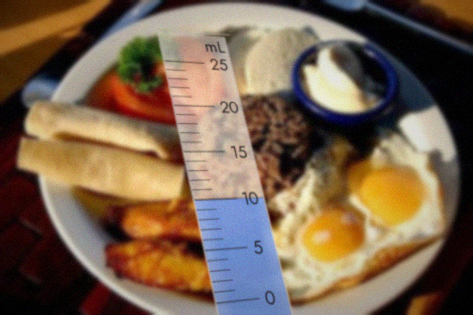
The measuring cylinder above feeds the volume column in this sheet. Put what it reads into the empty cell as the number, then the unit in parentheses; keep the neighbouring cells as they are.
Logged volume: 10 (mL)
